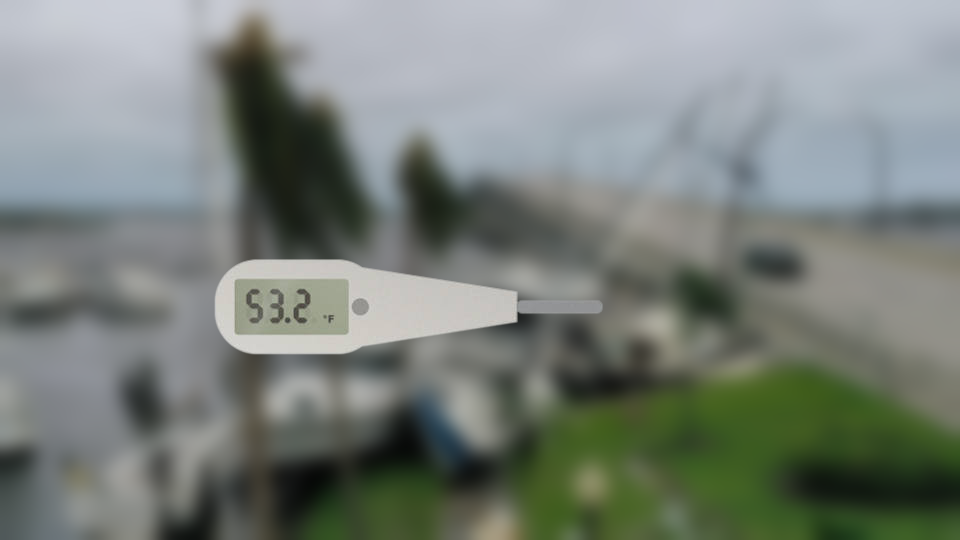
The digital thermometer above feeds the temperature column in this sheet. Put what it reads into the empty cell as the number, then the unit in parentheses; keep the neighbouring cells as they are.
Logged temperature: 53.2 (°F)
